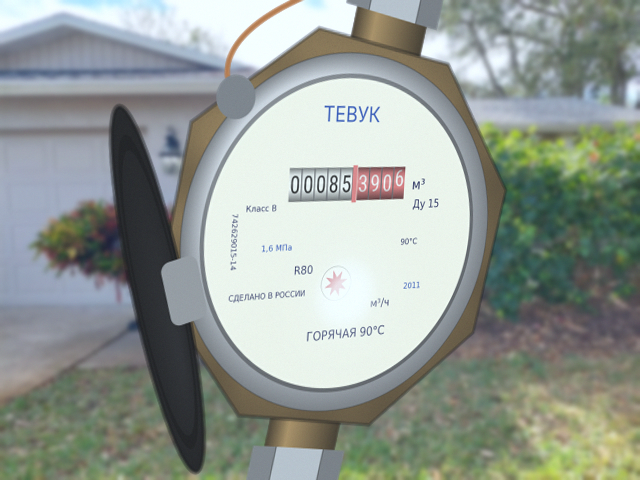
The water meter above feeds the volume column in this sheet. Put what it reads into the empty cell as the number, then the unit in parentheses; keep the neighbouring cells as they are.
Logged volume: 85.3906 (m³)
